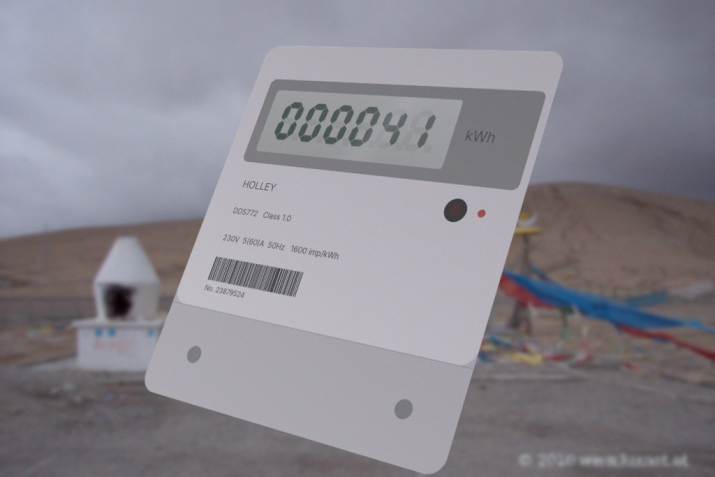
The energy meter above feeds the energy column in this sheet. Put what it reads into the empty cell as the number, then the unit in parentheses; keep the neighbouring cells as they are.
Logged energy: 41 (kWh)
